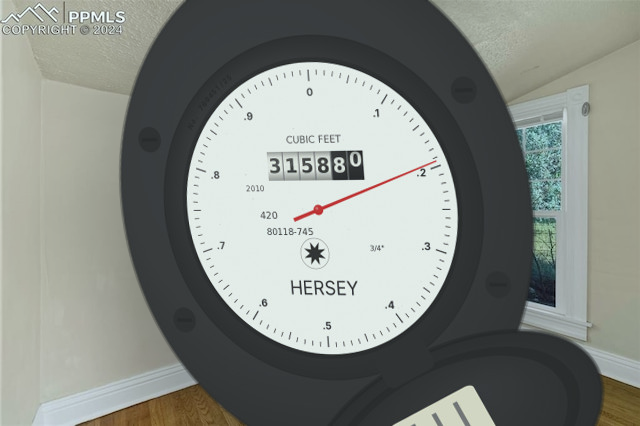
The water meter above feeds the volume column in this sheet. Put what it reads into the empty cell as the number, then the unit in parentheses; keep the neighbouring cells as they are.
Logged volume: 315880.19 (ft³)
